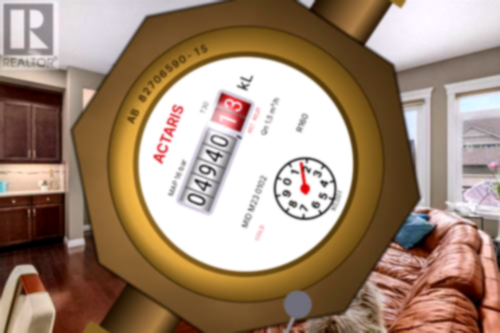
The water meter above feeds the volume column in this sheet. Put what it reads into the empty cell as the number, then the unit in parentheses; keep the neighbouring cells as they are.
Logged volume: 4940.131 (kL)
